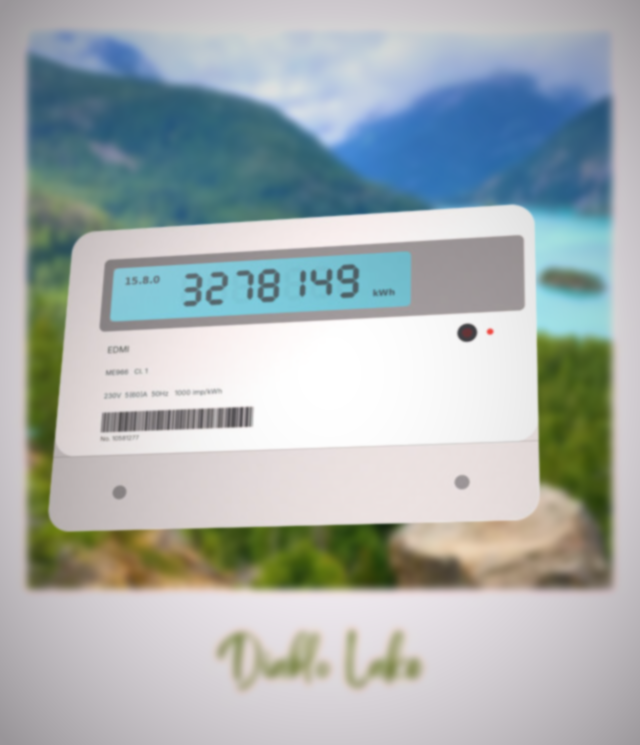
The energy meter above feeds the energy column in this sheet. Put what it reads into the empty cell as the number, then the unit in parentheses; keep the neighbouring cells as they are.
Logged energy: 3278149 (kWh)
